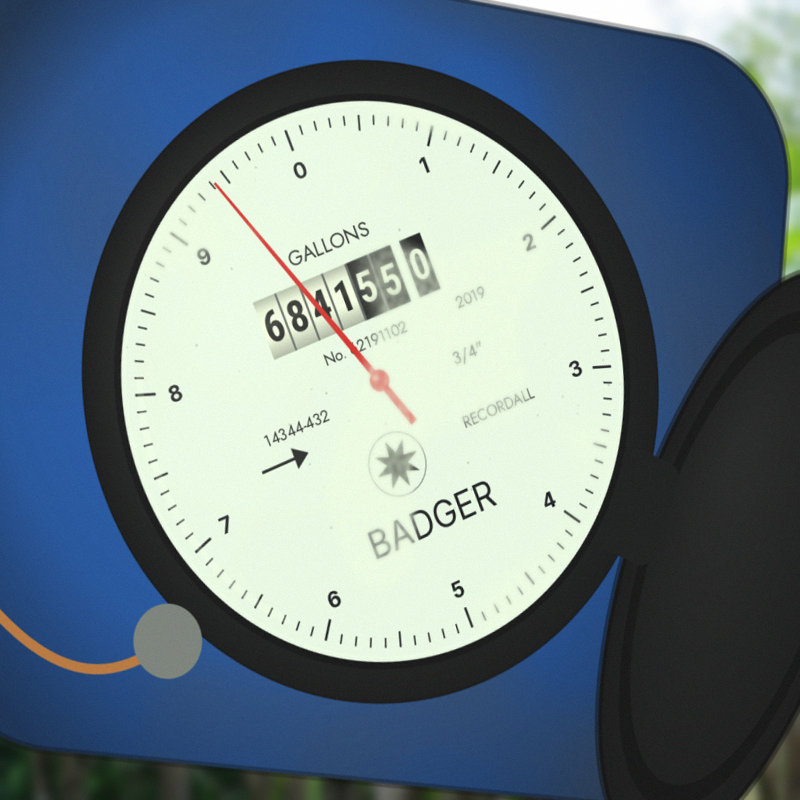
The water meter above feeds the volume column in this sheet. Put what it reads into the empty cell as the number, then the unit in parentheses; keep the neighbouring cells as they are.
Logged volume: 6841549.4 (gal)
